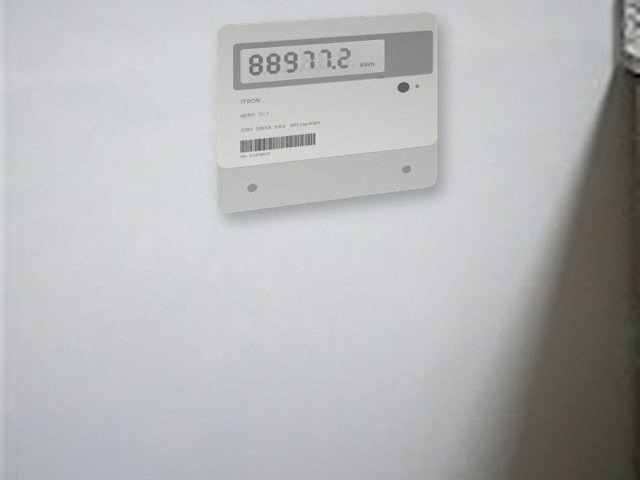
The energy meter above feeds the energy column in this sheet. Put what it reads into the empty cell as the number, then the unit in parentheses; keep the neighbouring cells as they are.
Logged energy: 88977.2 (kWh)
